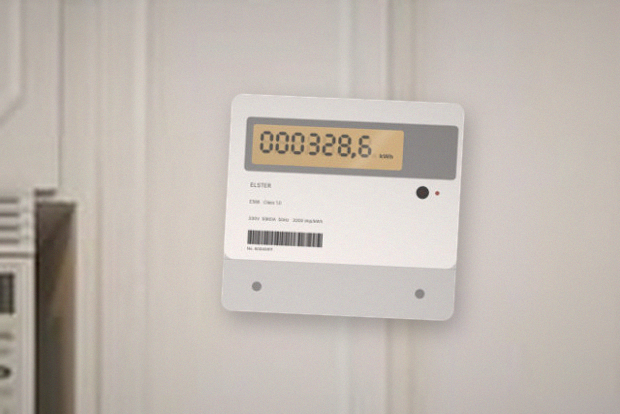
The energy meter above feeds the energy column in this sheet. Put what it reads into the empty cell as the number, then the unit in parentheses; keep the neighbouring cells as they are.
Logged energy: 328.6 (kWh)
